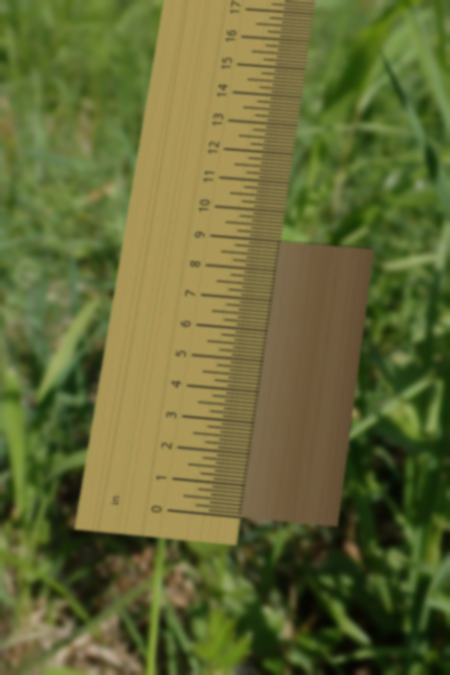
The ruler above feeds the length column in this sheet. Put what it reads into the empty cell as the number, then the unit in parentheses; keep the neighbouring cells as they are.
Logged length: 9 (in)
